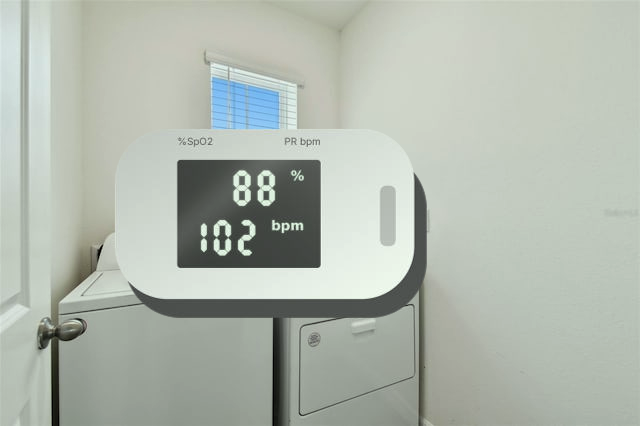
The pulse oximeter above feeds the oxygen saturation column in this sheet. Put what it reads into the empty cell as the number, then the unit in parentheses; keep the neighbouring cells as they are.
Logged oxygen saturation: 88 (%)
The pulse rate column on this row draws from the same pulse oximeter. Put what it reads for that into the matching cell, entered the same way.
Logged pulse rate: 102 (bpm)
